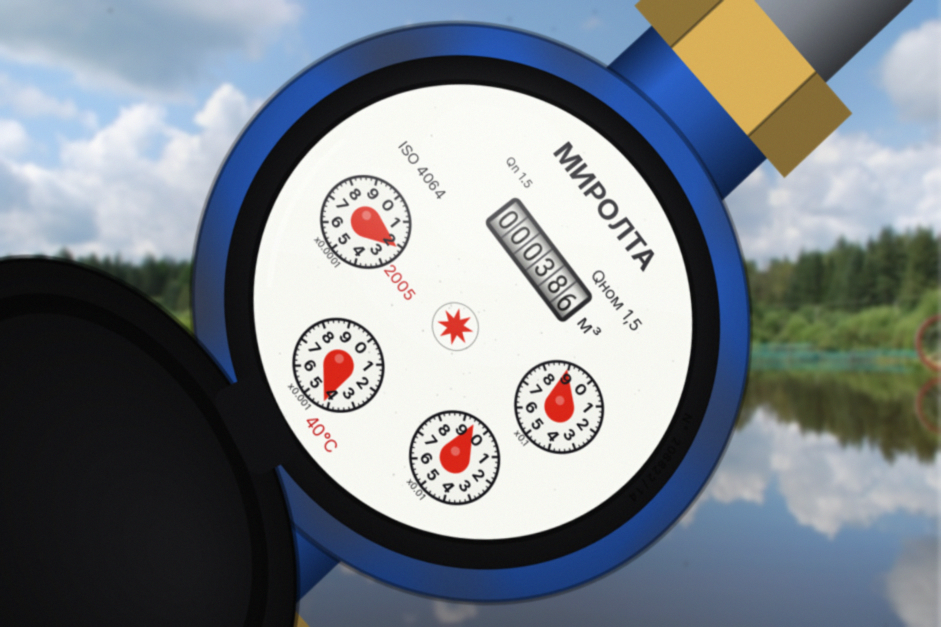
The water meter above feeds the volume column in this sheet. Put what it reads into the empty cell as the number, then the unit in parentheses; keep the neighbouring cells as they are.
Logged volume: 385.8942 (m³)
